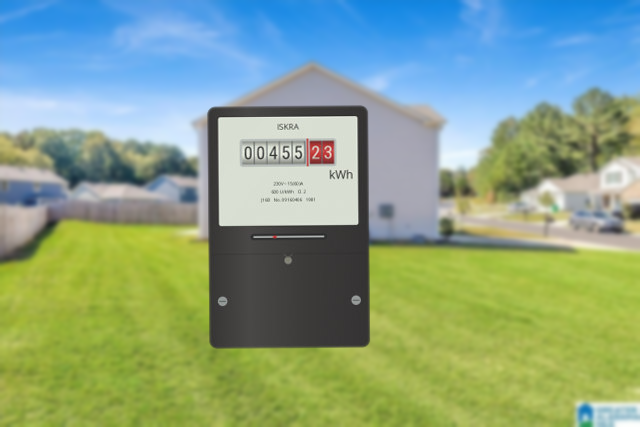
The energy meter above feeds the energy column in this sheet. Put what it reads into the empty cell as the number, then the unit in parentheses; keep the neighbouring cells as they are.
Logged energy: 455.23 (kWh)
